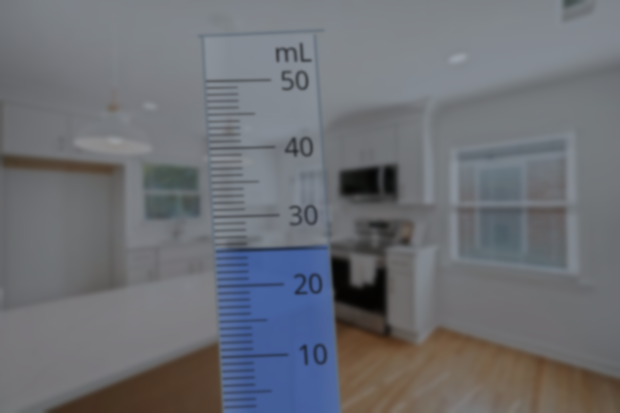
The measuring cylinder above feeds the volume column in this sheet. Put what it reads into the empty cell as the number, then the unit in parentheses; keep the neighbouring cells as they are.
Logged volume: 25 (mL)
